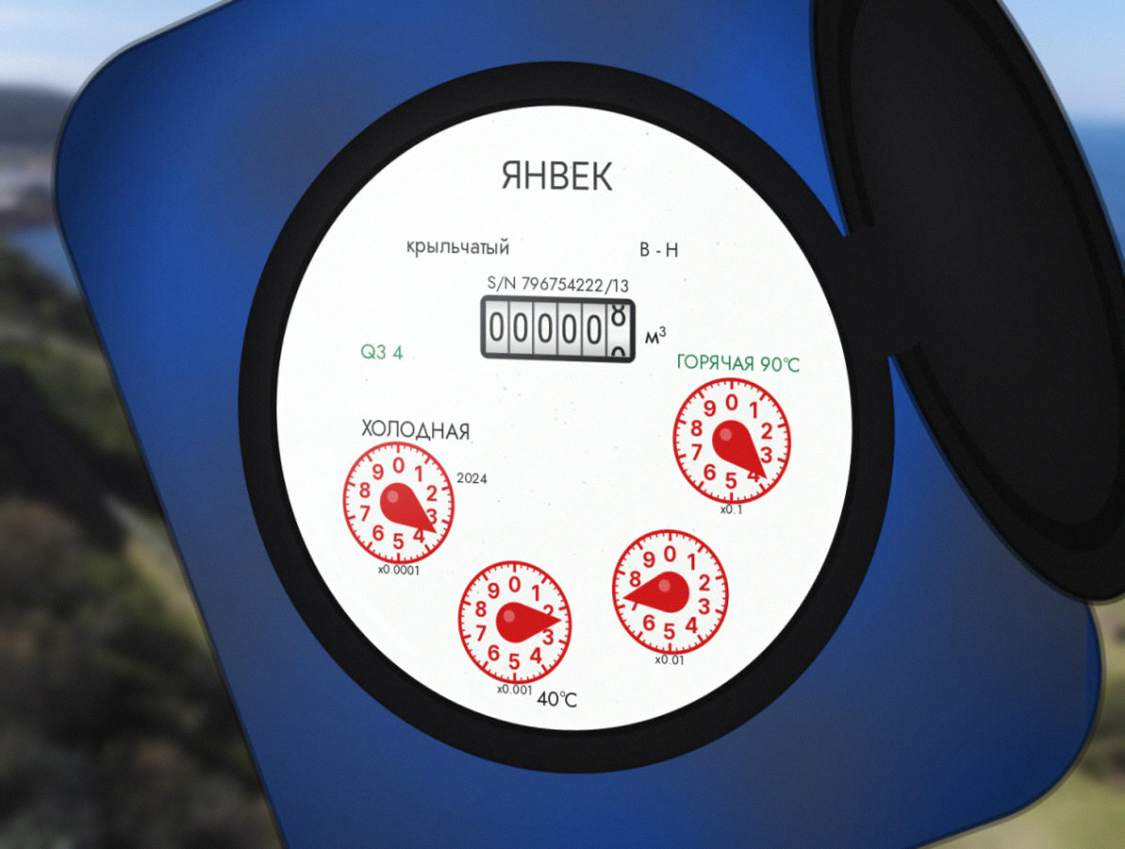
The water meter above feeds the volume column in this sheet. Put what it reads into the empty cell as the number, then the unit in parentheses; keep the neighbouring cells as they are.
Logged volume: 8.3723 (m³)
